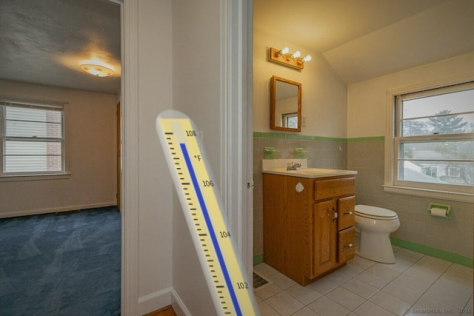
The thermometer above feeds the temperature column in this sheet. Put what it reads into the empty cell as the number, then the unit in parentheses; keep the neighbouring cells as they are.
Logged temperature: 107.6 (°F)
